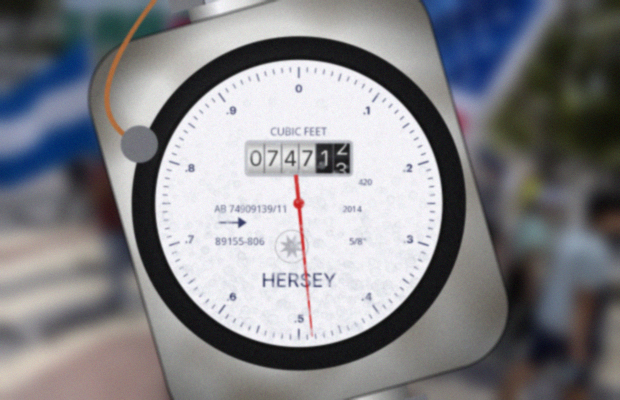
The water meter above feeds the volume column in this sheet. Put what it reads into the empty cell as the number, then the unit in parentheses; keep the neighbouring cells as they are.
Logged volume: 74712.48 (ft³)
